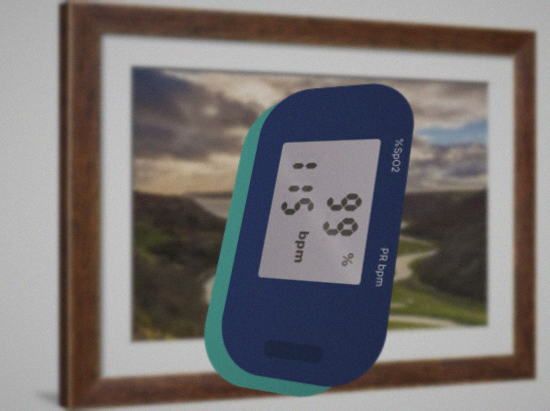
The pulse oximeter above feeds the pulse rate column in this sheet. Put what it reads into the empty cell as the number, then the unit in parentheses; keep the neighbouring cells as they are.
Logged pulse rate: 115 (bpm)
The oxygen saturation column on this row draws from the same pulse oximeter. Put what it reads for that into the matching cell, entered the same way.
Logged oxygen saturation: 99 (%)
